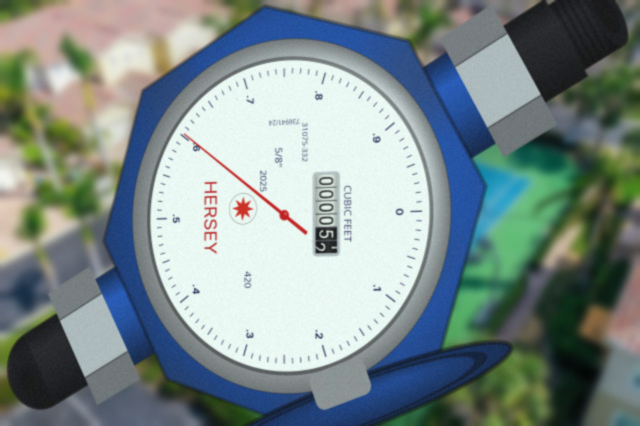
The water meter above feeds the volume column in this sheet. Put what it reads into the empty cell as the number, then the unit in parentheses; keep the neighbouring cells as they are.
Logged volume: 51.60 (ft³)
